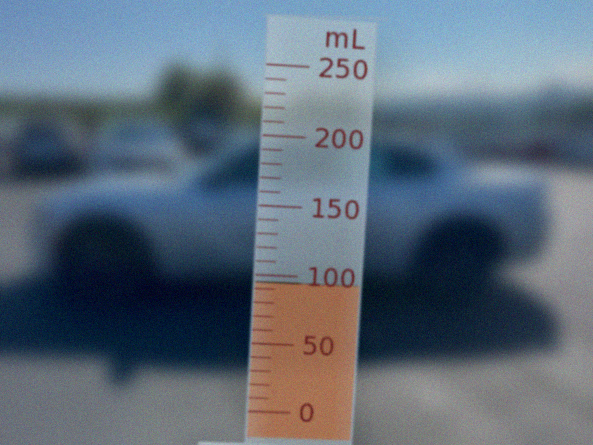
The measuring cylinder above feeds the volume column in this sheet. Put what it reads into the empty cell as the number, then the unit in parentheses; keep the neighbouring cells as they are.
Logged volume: 95 (mL)
